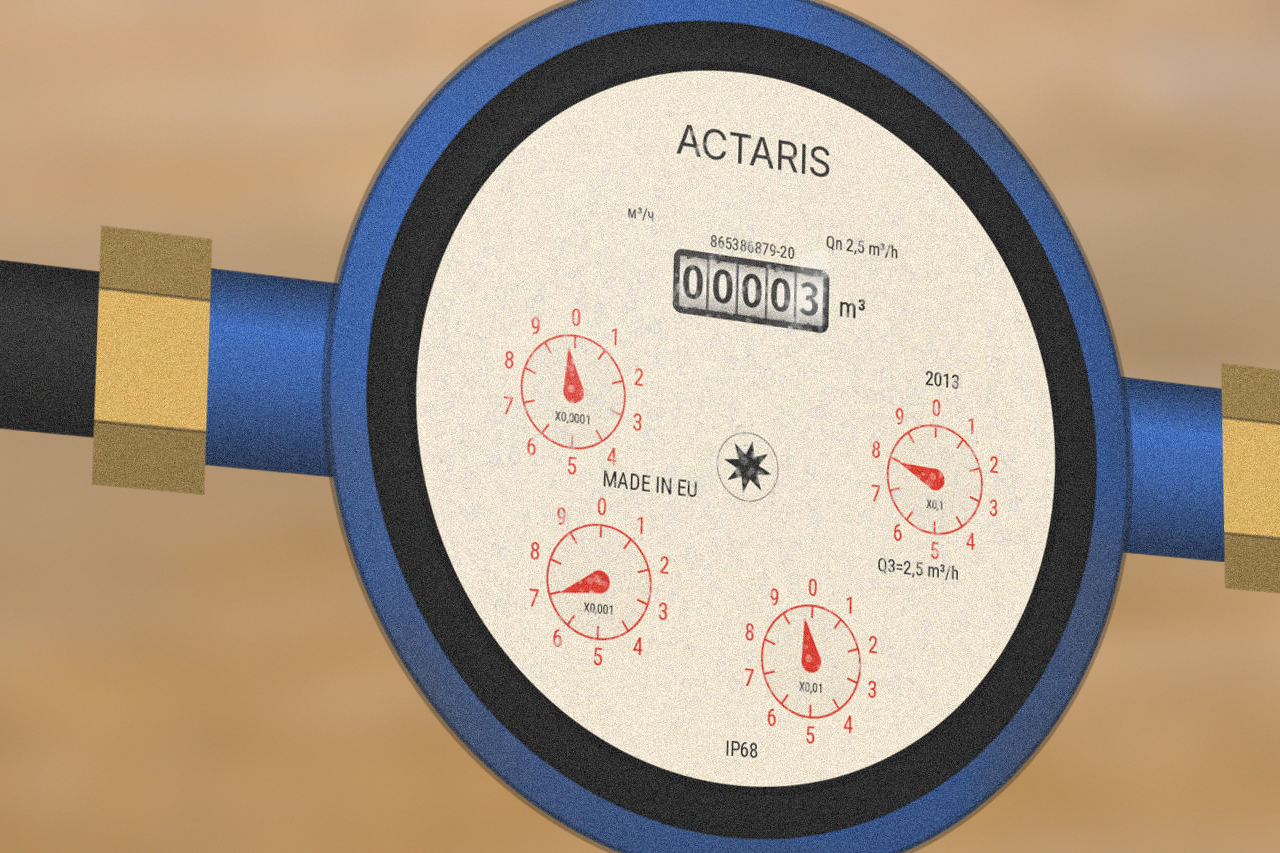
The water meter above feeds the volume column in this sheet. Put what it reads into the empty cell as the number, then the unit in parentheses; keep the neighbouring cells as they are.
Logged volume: 3.7969 (m³)
